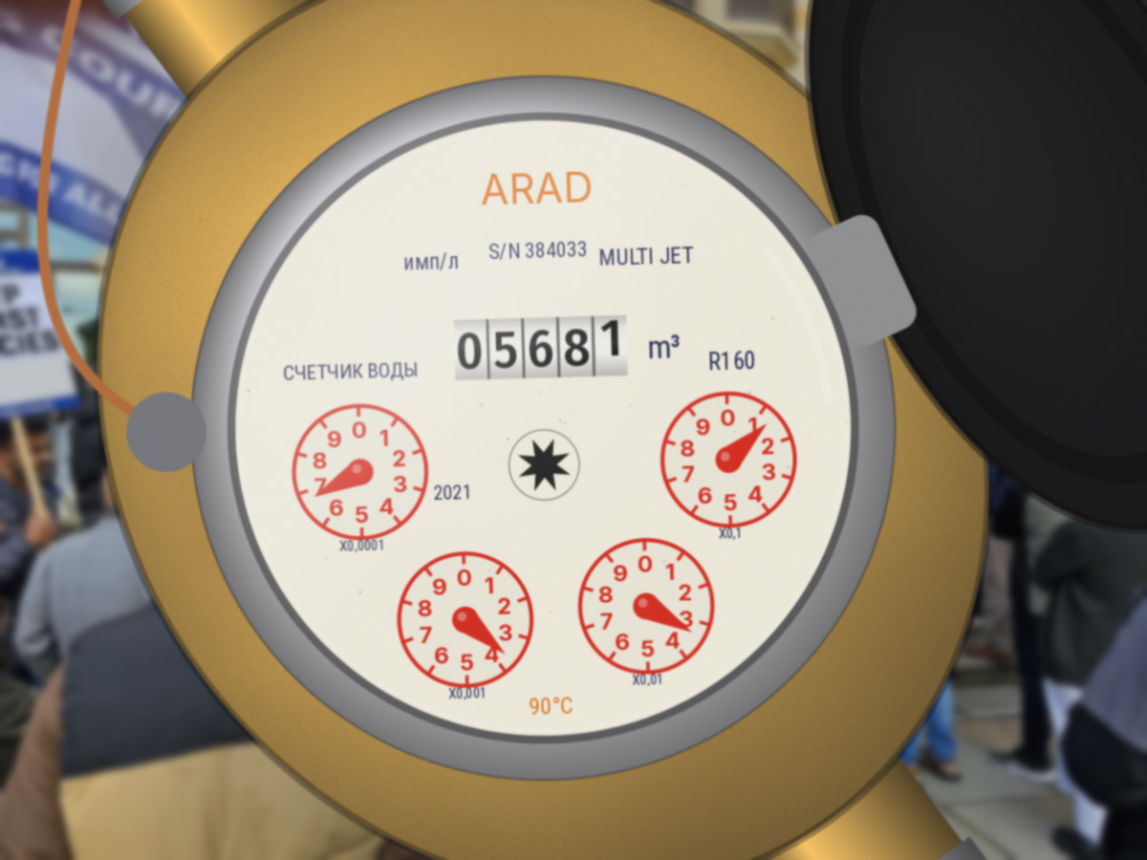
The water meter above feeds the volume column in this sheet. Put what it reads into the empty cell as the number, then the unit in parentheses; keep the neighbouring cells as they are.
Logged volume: 5681.1336 (m³)
